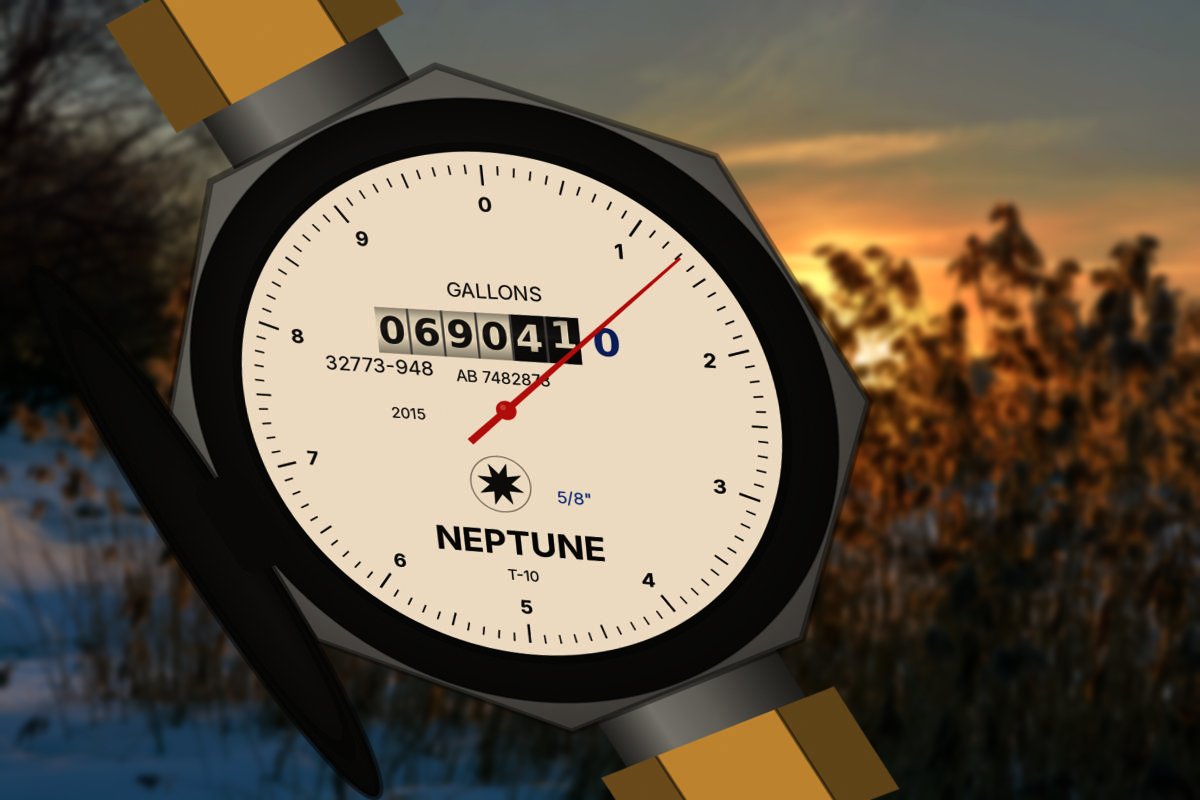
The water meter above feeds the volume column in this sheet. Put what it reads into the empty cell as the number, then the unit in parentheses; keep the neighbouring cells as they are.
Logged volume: 690411.3 (gal)
